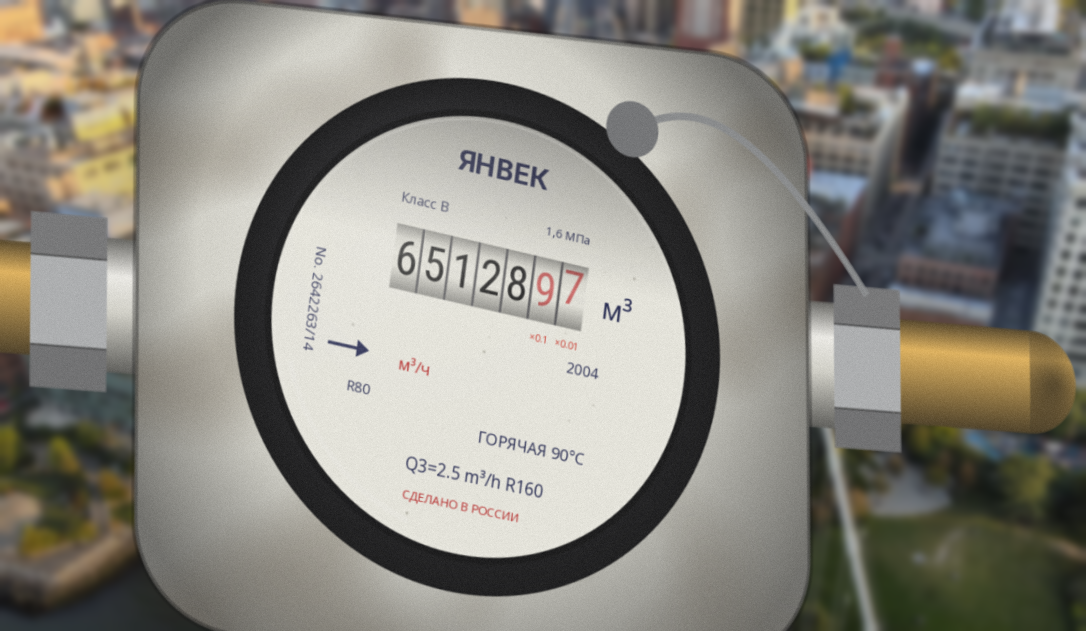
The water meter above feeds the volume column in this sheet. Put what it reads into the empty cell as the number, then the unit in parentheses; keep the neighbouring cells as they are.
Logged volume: 65128.97 (m³)
